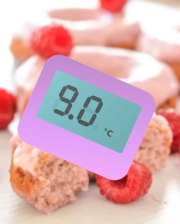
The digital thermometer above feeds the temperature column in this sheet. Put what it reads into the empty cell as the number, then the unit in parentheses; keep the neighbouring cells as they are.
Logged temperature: 9.0 (°C)
